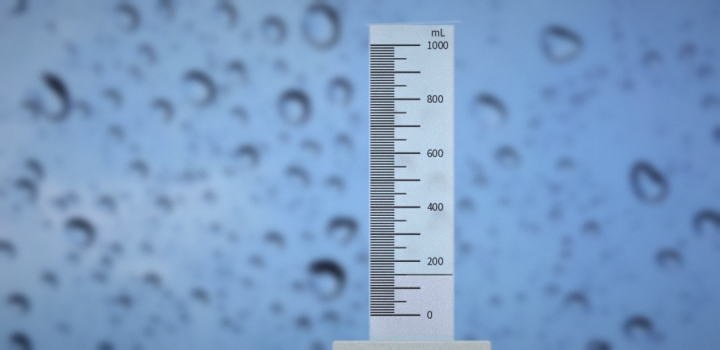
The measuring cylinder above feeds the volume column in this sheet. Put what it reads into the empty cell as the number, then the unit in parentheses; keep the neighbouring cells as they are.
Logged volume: 150 (mL)
